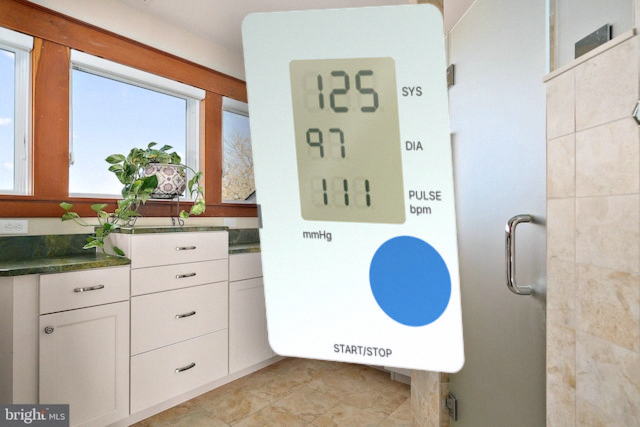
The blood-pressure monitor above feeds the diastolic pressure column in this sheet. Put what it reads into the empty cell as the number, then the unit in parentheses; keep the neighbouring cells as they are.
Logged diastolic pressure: 97 (mmHg)
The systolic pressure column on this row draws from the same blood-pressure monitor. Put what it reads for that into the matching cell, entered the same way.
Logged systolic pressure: 125 (mmHg)
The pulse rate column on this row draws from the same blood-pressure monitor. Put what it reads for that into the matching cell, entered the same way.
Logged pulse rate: 111 (bpm)
